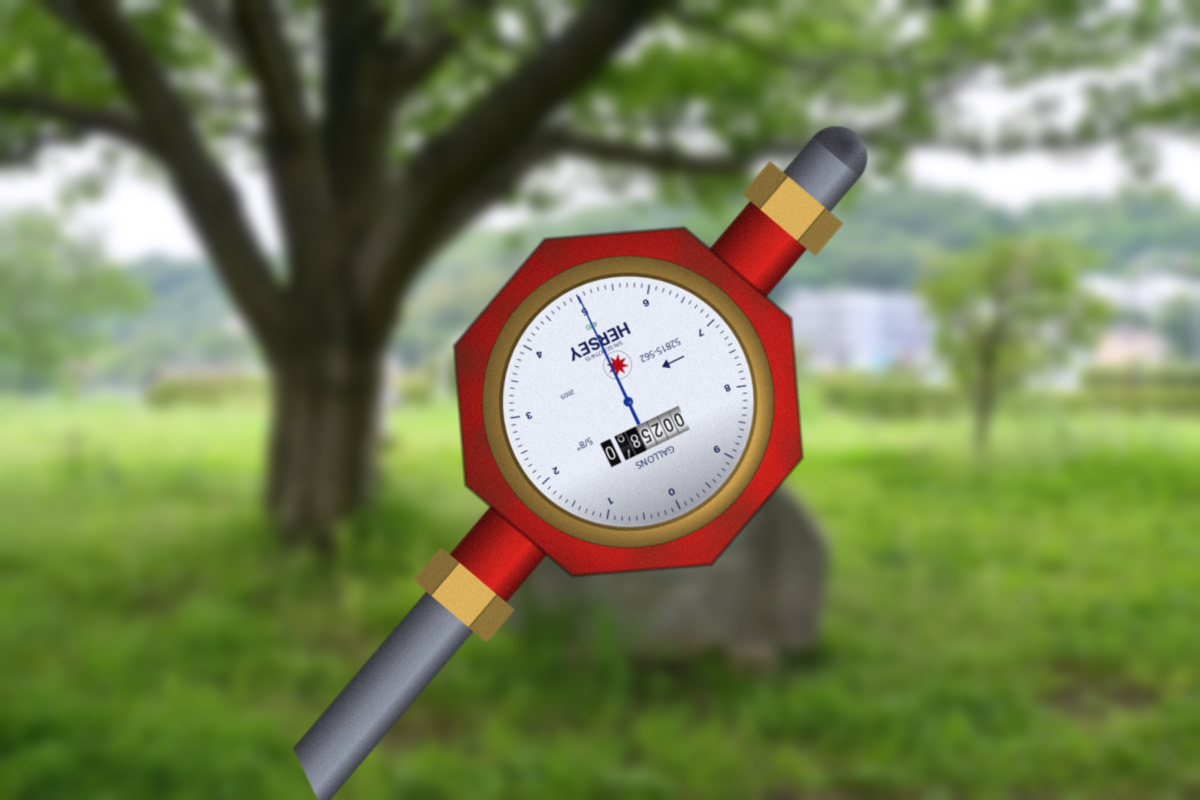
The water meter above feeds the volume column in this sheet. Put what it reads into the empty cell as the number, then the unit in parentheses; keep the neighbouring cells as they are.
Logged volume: 25875.0 (gal)
